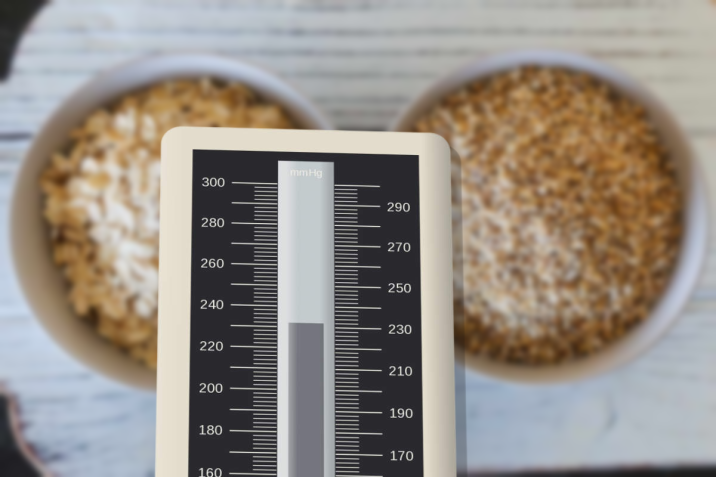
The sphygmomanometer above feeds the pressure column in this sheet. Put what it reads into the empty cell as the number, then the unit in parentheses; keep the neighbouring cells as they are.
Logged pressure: 232 (mmHg)
